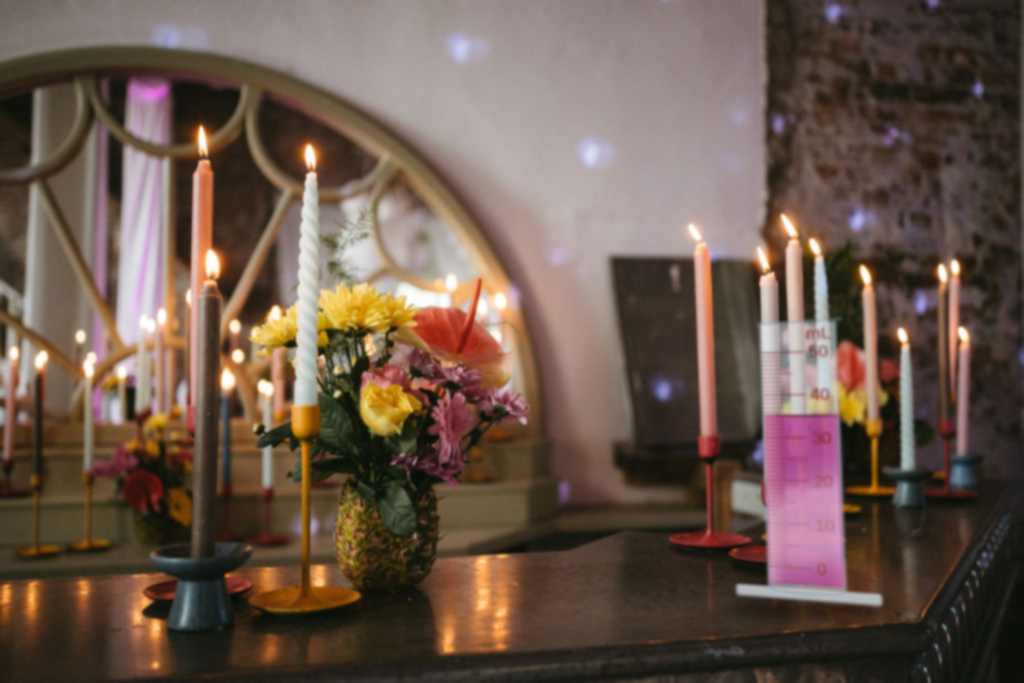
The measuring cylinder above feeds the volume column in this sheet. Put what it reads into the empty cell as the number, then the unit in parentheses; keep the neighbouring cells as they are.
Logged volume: 35 (mL)
